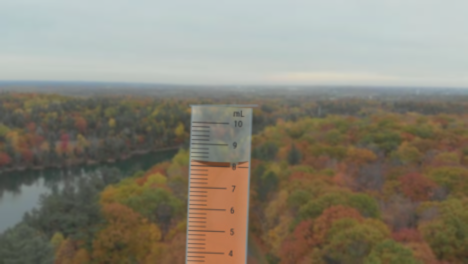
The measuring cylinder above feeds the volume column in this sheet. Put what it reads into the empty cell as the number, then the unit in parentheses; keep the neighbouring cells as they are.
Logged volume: 8 (mL)
